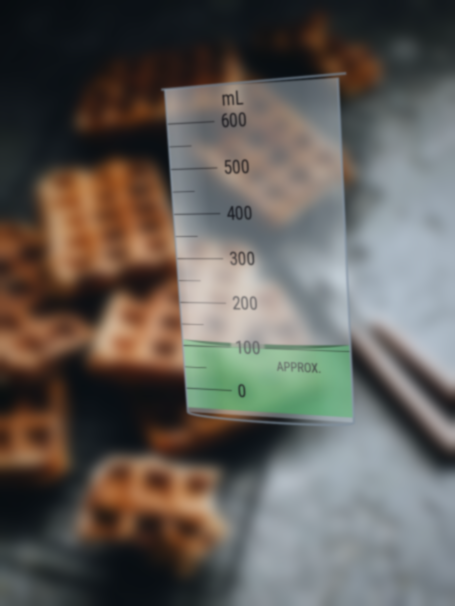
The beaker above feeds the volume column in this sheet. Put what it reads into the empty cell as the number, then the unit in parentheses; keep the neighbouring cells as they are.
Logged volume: 100 (mL)
